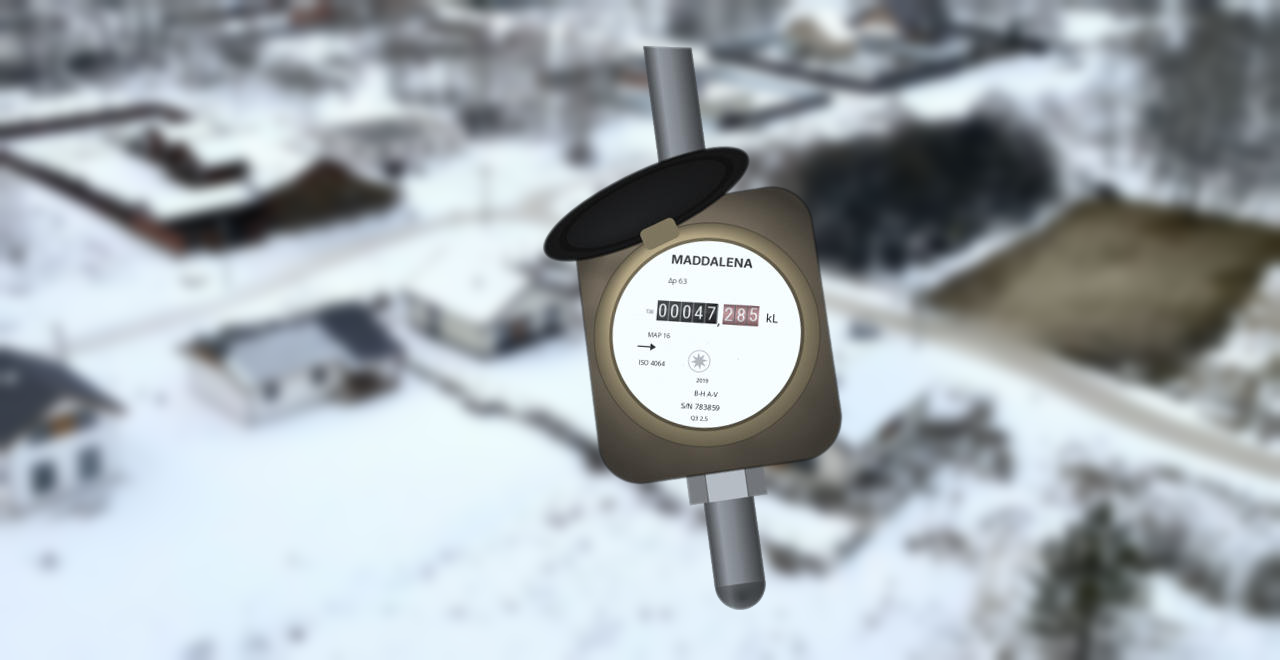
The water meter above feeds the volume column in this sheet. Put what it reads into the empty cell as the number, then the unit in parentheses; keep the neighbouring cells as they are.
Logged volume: 47.285 (kL)
